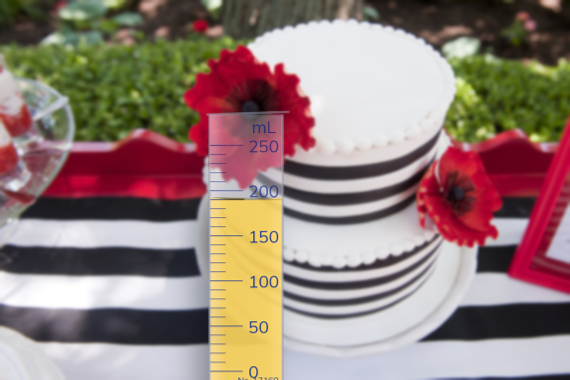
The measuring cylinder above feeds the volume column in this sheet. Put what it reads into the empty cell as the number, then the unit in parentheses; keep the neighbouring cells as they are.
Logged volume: 190 (mL)
